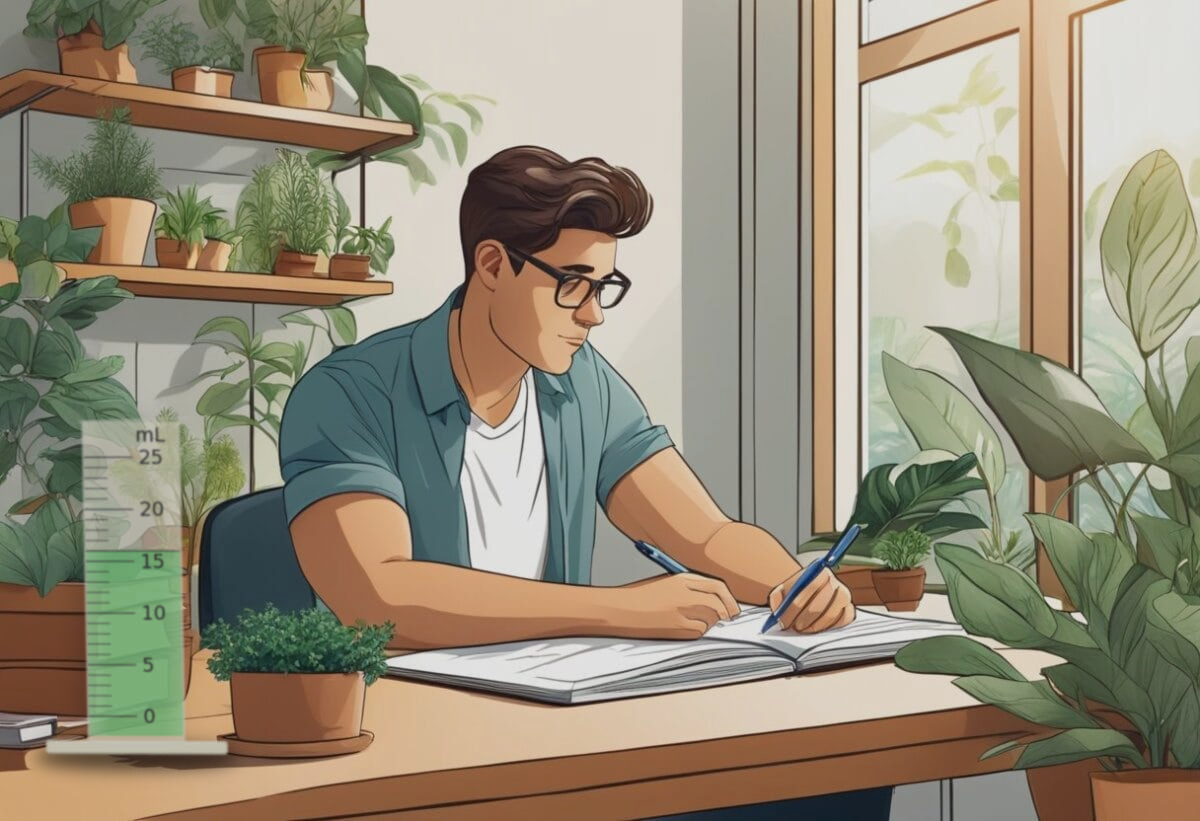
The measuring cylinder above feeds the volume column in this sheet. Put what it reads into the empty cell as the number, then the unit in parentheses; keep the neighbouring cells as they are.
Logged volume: 16 (mL)
